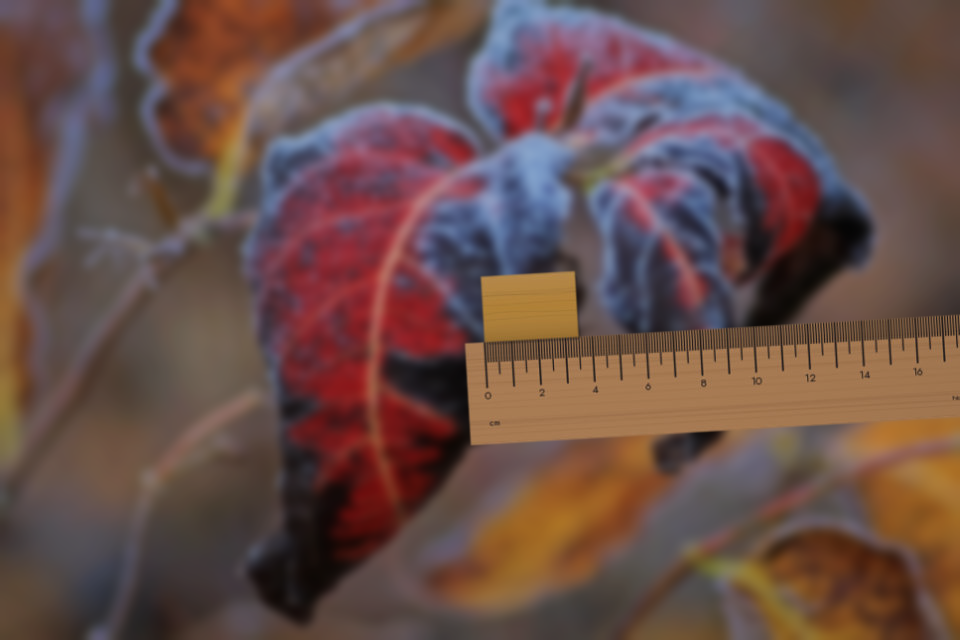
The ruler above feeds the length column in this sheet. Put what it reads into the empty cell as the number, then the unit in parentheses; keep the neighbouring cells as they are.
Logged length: 3.5 (cm)
